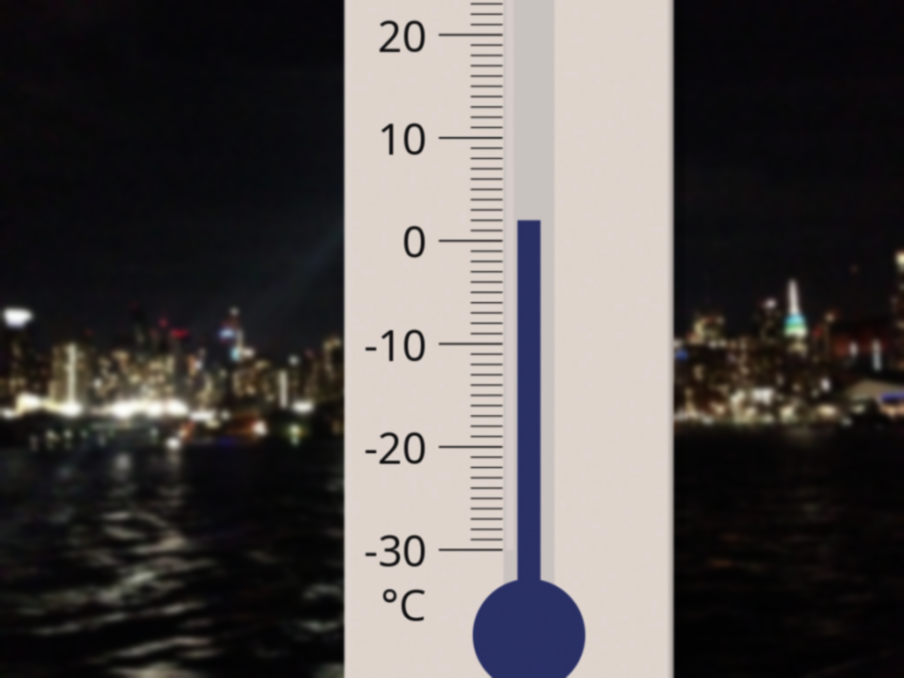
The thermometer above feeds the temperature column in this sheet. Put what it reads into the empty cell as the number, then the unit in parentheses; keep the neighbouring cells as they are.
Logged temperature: 2 (°C)
